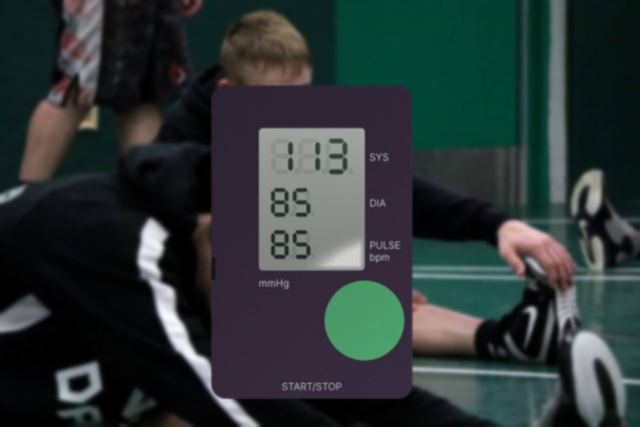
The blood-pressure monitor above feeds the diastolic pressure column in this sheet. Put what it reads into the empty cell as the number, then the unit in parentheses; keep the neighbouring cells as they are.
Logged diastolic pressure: 85 (mmHg)
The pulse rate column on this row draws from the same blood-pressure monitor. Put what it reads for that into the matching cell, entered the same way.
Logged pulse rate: 85 (bpm)
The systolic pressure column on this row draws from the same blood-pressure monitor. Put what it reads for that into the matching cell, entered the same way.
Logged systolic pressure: 113 (mmHg)
